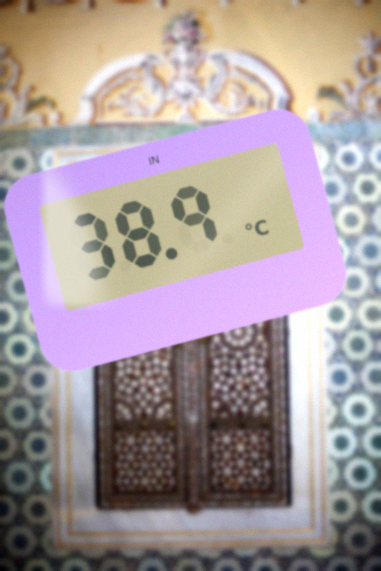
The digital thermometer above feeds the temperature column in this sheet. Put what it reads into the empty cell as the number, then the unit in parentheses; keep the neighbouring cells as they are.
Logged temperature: 38.9 (°C)
